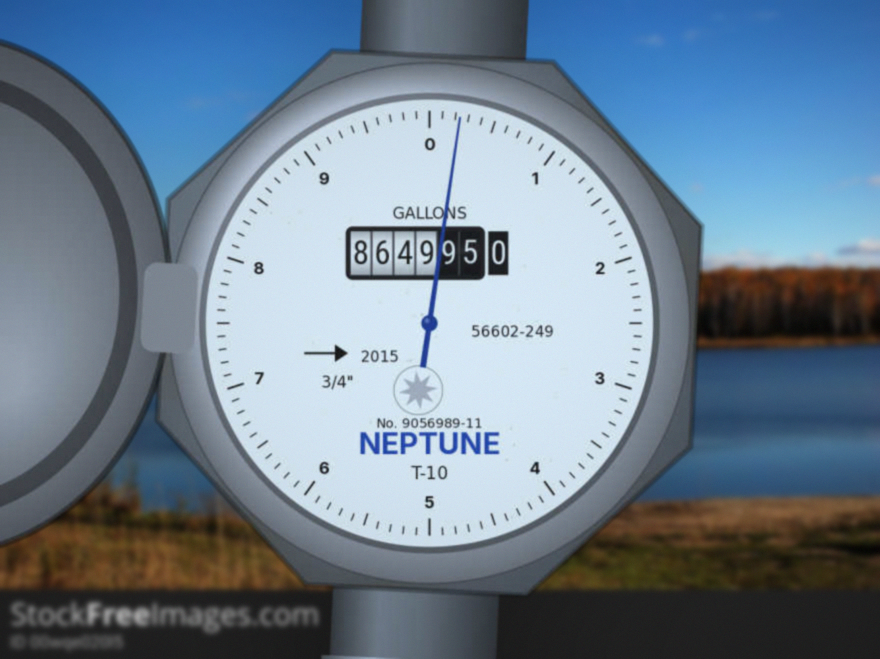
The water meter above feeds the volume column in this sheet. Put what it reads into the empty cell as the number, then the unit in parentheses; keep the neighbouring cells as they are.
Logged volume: 8649950.2 (gal)
